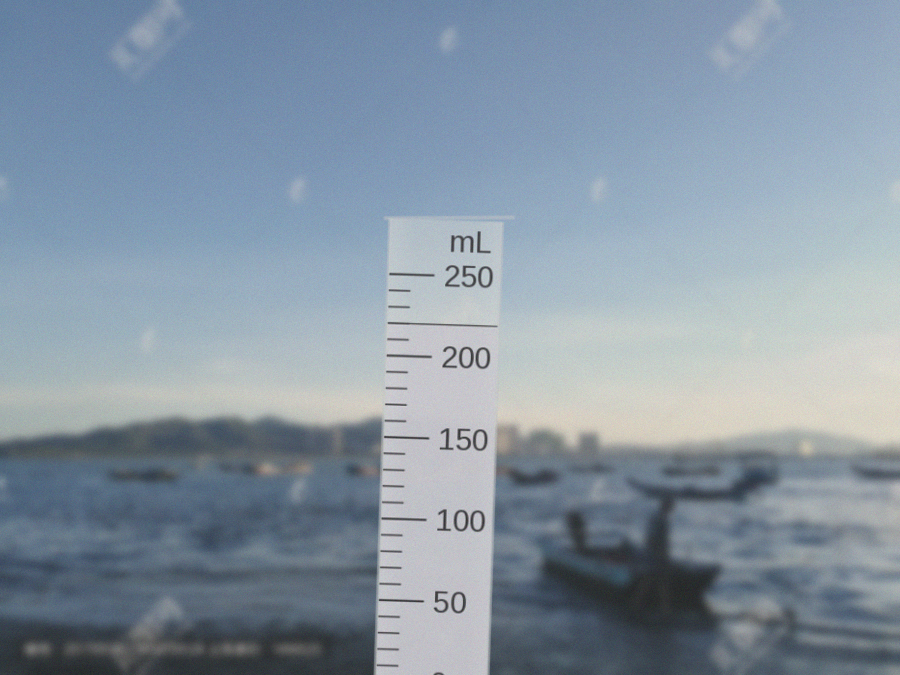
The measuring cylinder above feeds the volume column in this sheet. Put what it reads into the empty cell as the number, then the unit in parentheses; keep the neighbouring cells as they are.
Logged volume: 220 (mL)
